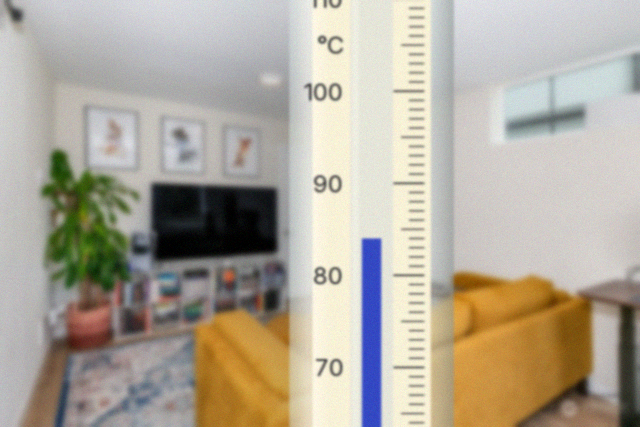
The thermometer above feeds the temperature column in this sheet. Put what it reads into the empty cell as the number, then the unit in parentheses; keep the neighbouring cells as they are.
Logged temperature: 84 (°C)
